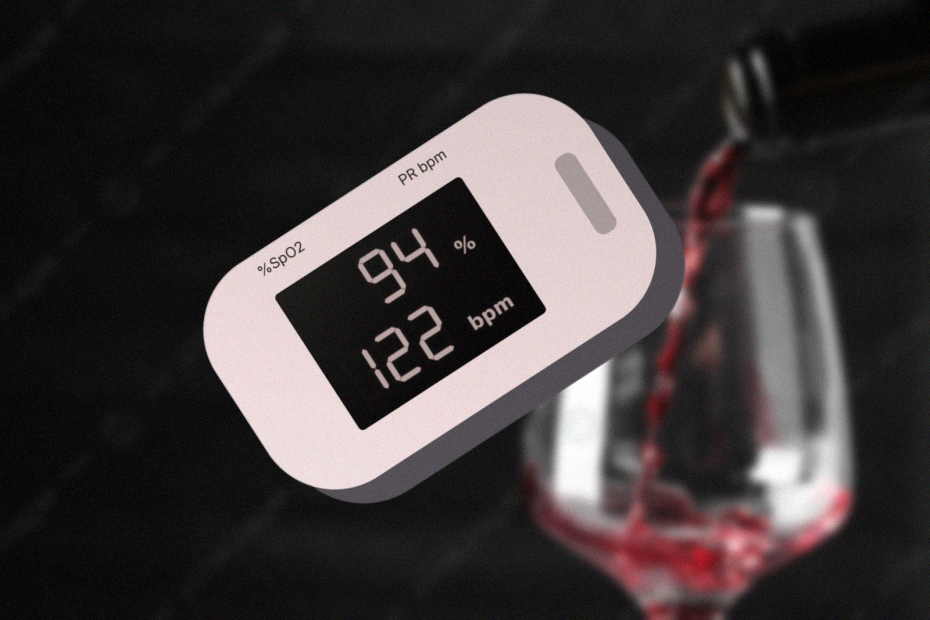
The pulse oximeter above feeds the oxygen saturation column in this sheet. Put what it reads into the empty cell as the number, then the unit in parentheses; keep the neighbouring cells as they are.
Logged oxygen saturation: 94 (%)
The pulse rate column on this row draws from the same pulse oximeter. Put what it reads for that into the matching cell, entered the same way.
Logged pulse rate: 122 (bpm)
